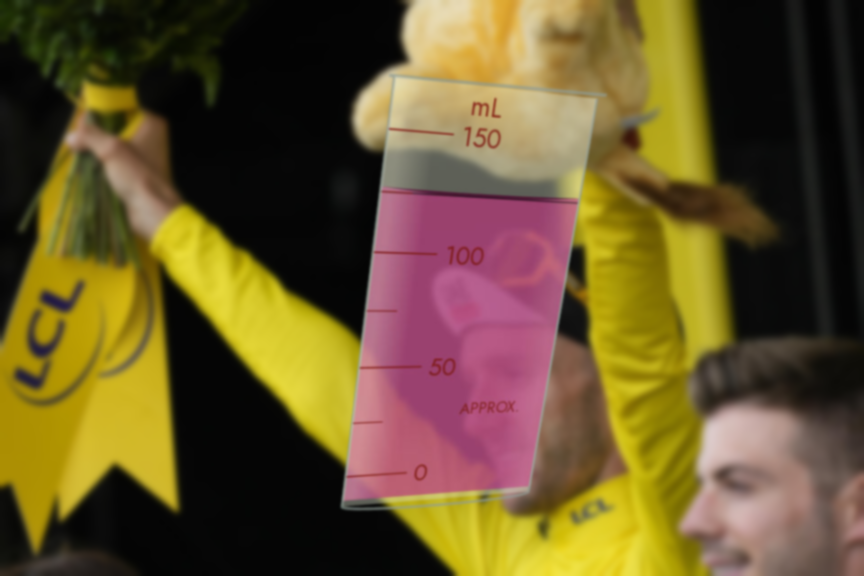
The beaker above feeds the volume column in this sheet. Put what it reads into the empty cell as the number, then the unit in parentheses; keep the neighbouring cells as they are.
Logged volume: 125 (mL)
